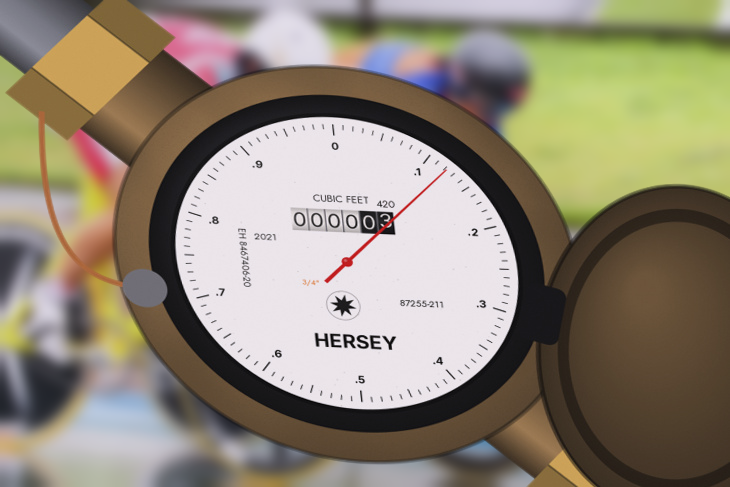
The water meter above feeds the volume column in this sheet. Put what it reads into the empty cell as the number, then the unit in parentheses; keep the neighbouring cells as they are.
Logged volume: 3.12 (ft³)
